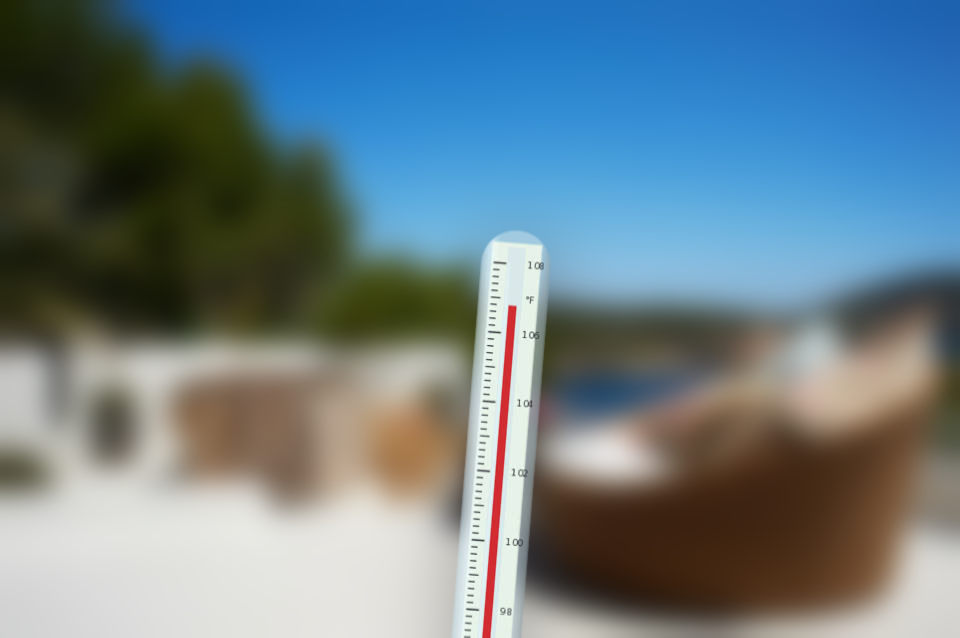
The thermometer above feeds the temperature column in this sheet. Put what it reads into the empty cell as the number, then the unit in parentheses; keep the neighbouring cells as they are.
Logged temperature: 106.8 (°F)
